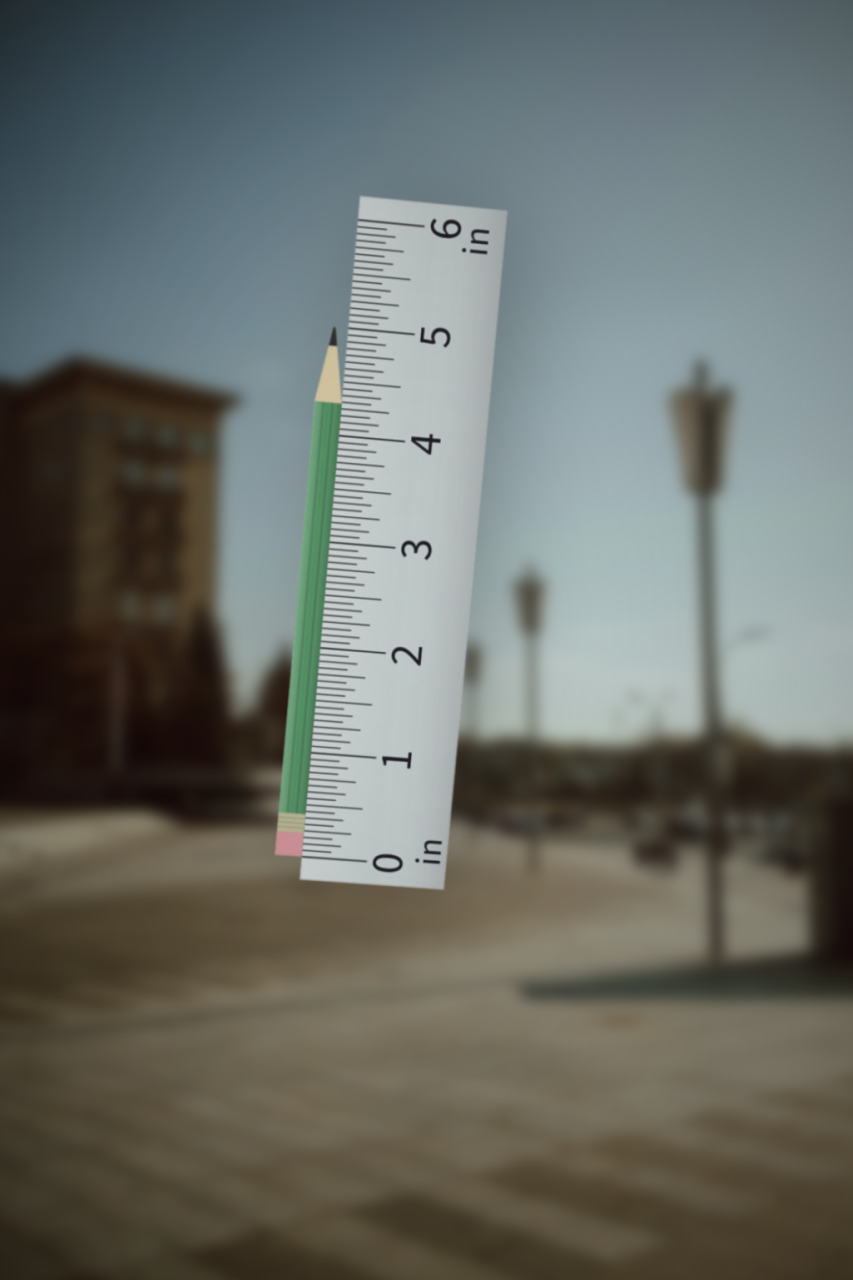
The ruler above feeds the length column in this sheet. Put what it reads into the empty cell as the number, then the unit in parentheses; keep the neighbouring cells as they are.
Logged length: 5 (in)
